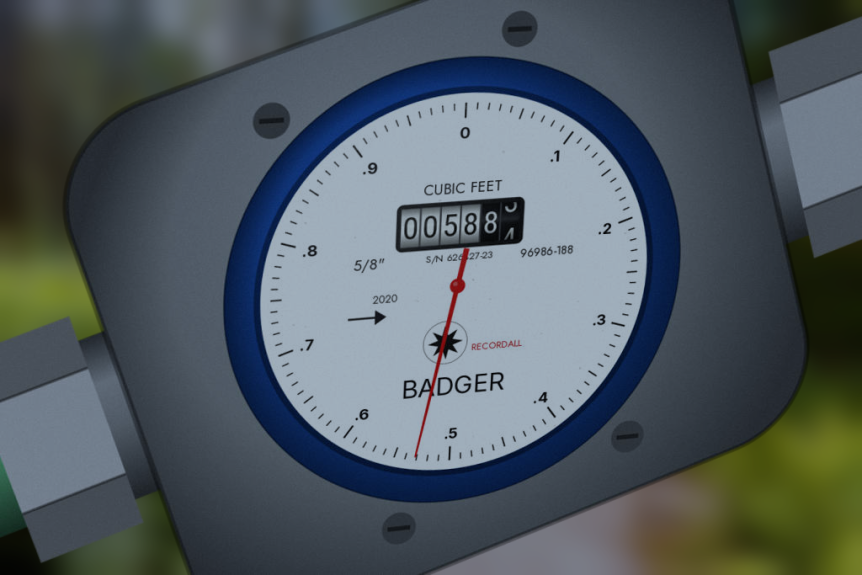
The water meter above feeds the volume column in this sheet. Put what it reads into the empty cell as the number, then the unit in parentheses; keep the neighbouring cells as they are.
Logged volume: 5883.53 (ft³)
